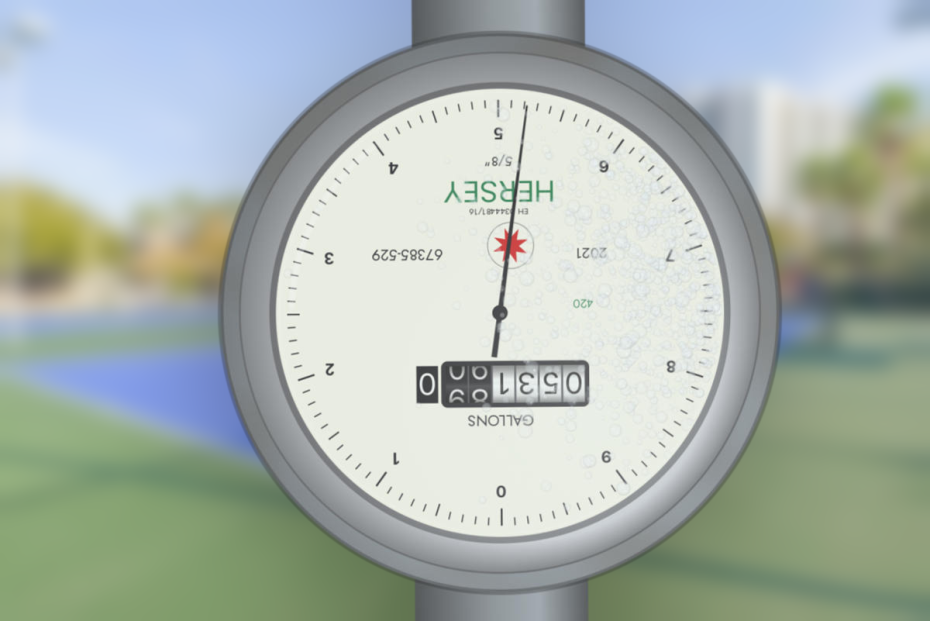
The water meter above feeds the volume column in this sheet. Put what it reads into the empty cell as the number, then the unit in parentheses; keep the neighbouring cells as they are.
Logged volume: 531895.2 (gal)
